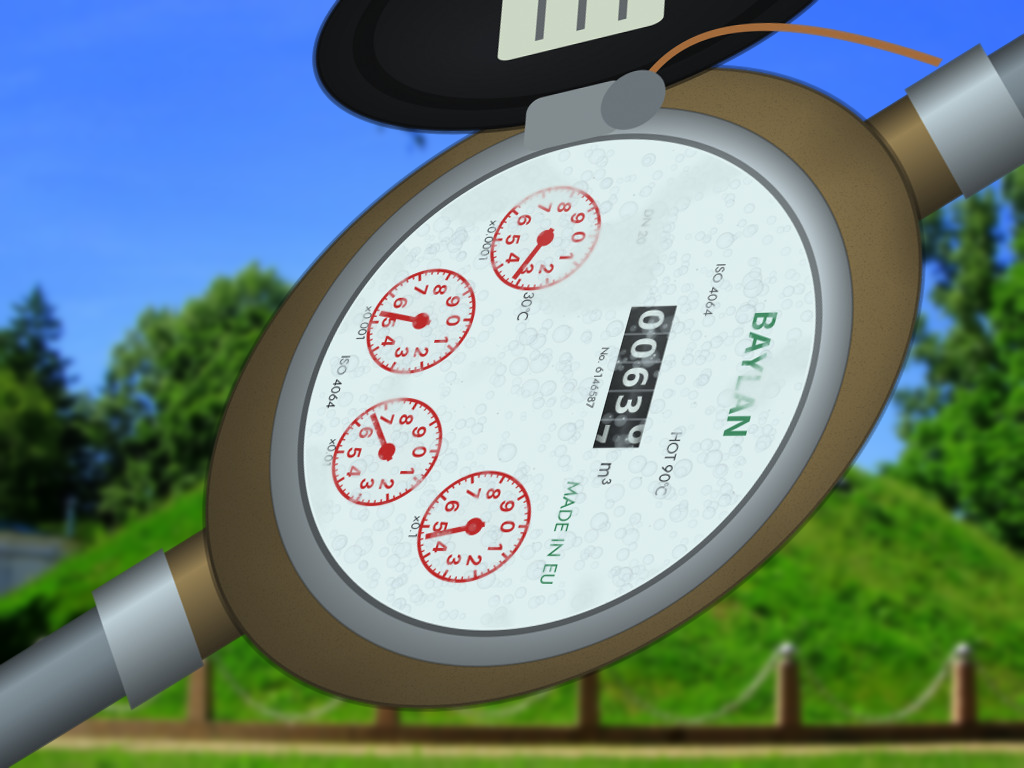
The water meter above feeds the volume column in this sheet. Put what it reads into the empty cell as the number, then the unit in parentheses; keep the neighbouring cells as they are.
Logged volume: 636.4653 (m³)
